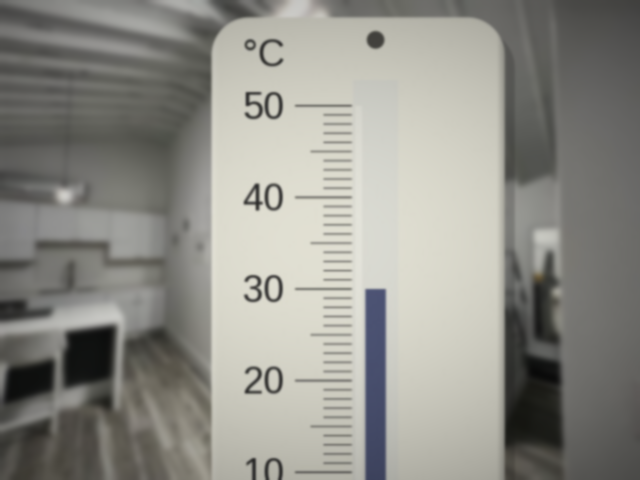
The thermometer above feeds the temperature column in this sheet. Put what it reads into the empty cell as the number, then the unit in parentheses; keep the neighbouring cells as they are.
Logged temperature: 30 (°C)
